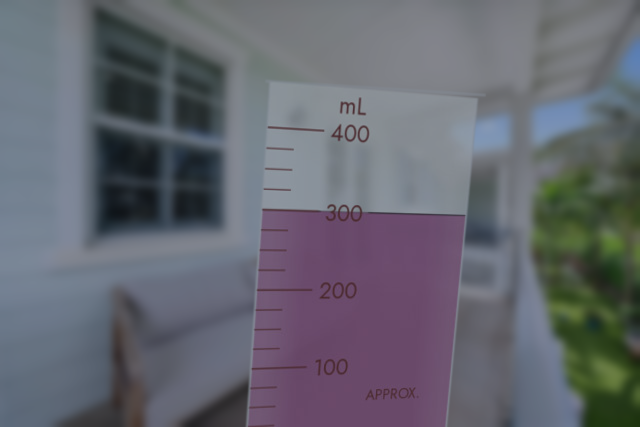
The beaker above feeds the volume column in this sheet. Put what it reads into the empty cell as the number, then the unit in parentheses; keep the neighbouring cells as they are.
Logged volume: 300 (mL)
